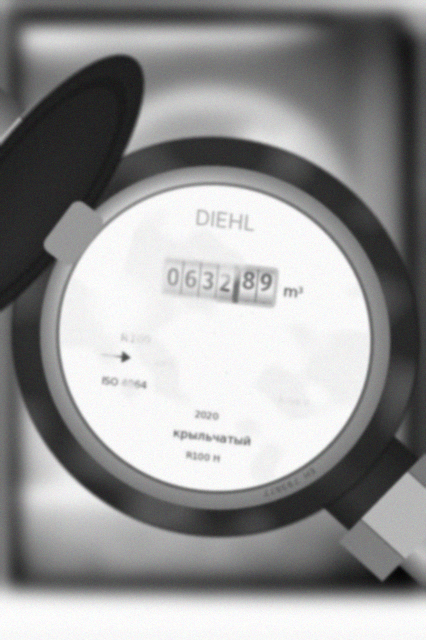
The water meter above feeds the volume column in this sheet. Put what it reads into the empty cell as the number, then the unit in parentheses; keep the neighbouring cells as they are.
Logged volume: 632.89 (m³)
